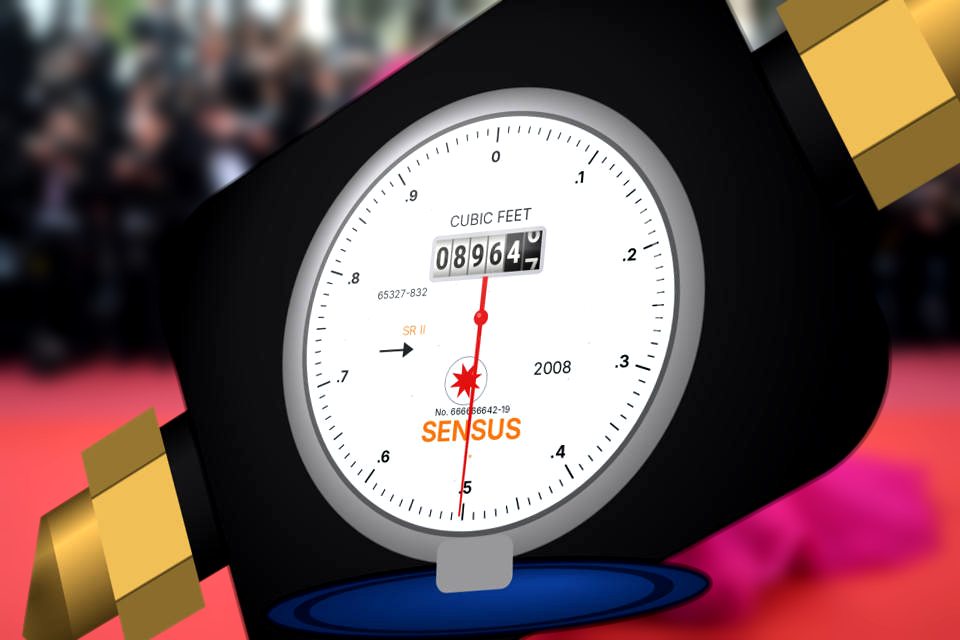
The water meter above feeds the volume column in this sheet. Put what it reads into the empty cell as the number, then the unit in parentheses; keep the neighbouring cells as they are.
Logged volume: 89646.50 (ft³)
